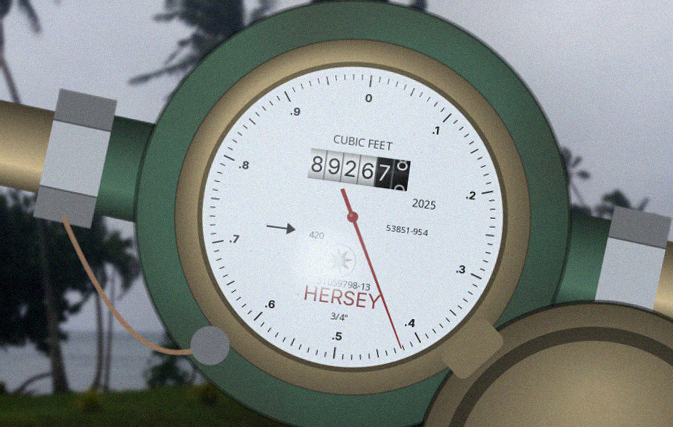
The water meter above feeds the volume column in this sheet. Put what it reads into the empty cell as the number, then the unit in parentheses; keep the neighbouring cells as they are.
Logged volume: 892678.42 (ft³)
